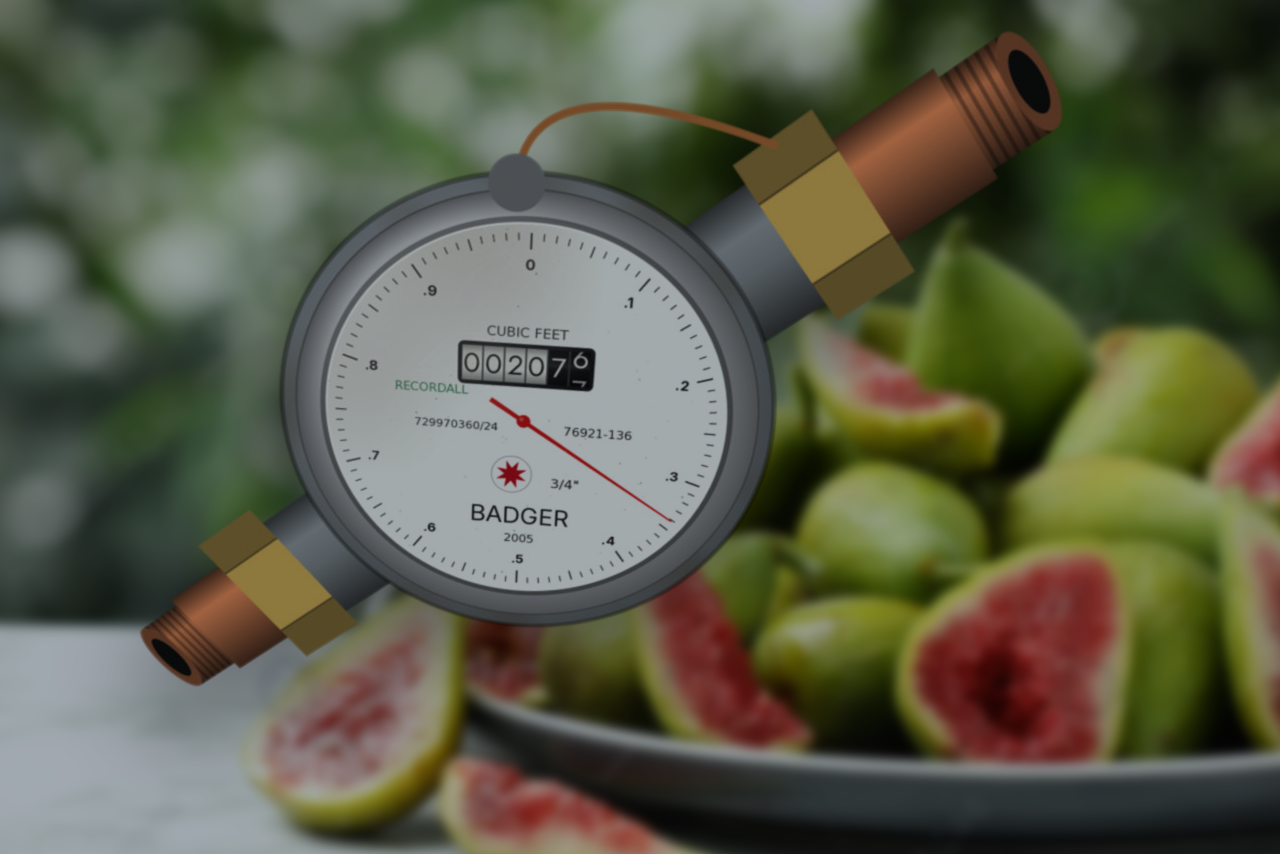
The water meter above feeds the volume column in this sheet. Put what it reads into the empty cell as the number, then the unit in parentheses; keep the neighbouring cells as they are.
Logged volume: 2076.34 (ft³)
